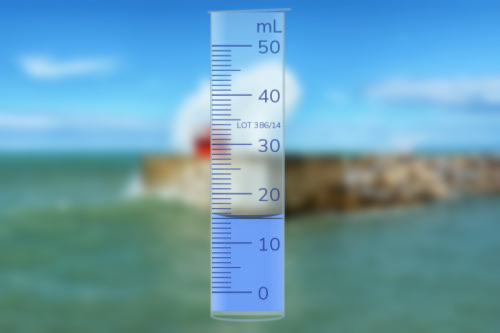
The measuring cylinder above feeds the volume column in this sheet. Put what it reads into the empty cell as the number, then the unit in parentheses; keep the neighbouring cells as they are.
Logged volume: 15 (mL)
